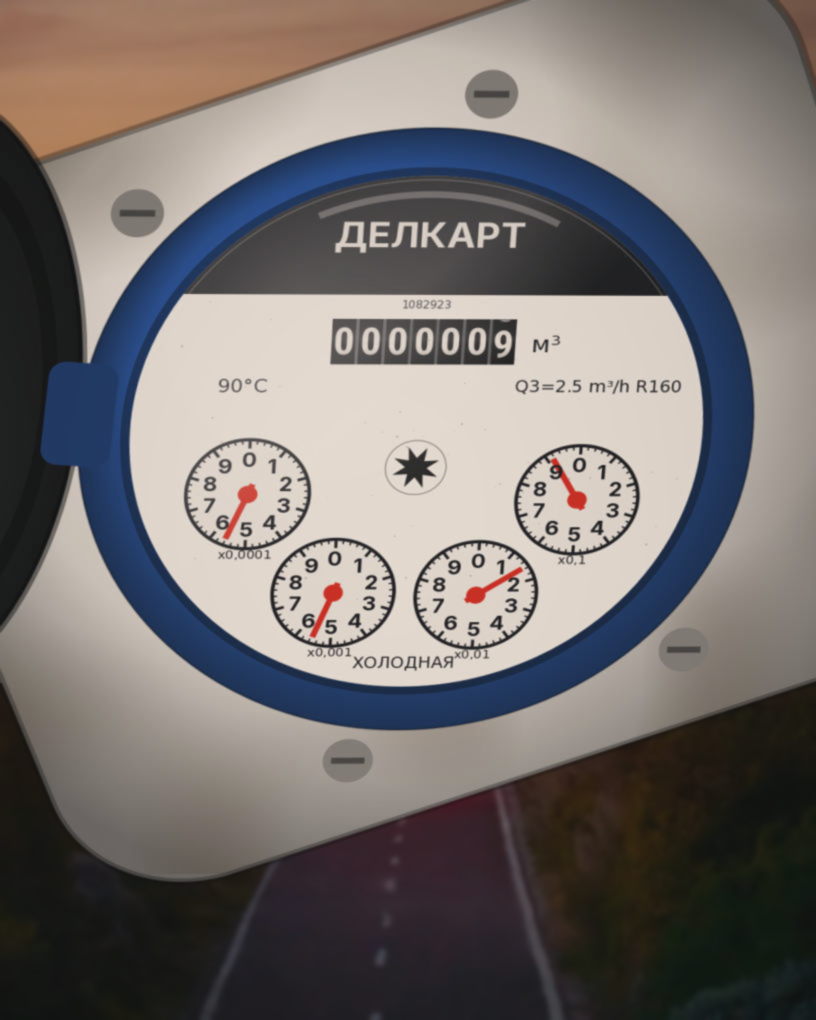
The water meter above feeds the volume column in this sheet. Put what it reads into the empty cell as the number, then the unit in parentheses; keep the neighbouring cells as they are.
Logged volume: 8.9155 (m³)
